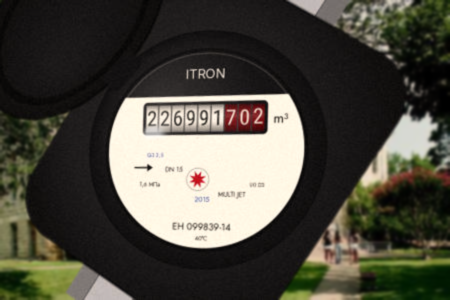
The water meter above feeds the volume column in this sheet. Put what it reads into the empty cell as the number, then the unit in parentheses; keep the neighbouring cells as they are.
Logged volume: 226991.702 (m³)
